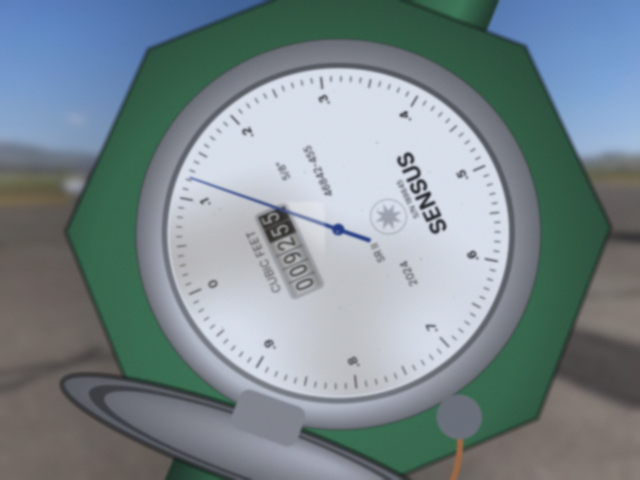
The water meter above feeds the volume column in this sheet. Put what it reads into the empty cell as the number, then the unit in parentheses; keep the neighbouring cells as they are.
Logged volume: 9255.12 (ft³)
